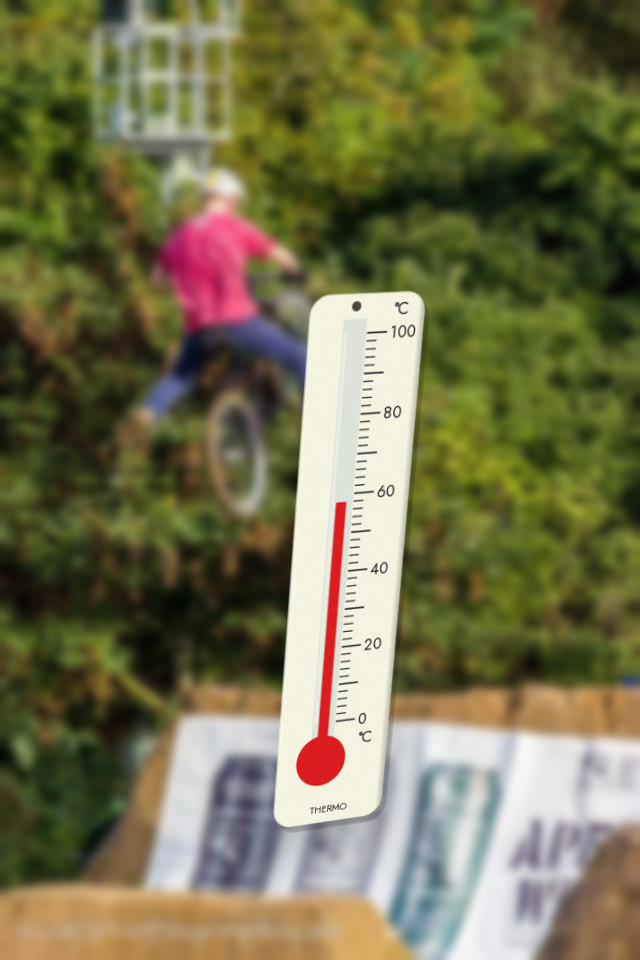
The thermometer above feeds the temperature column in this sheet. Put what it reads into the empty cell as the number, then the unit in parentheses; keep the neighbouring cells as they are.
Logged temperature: 58 (°C)
